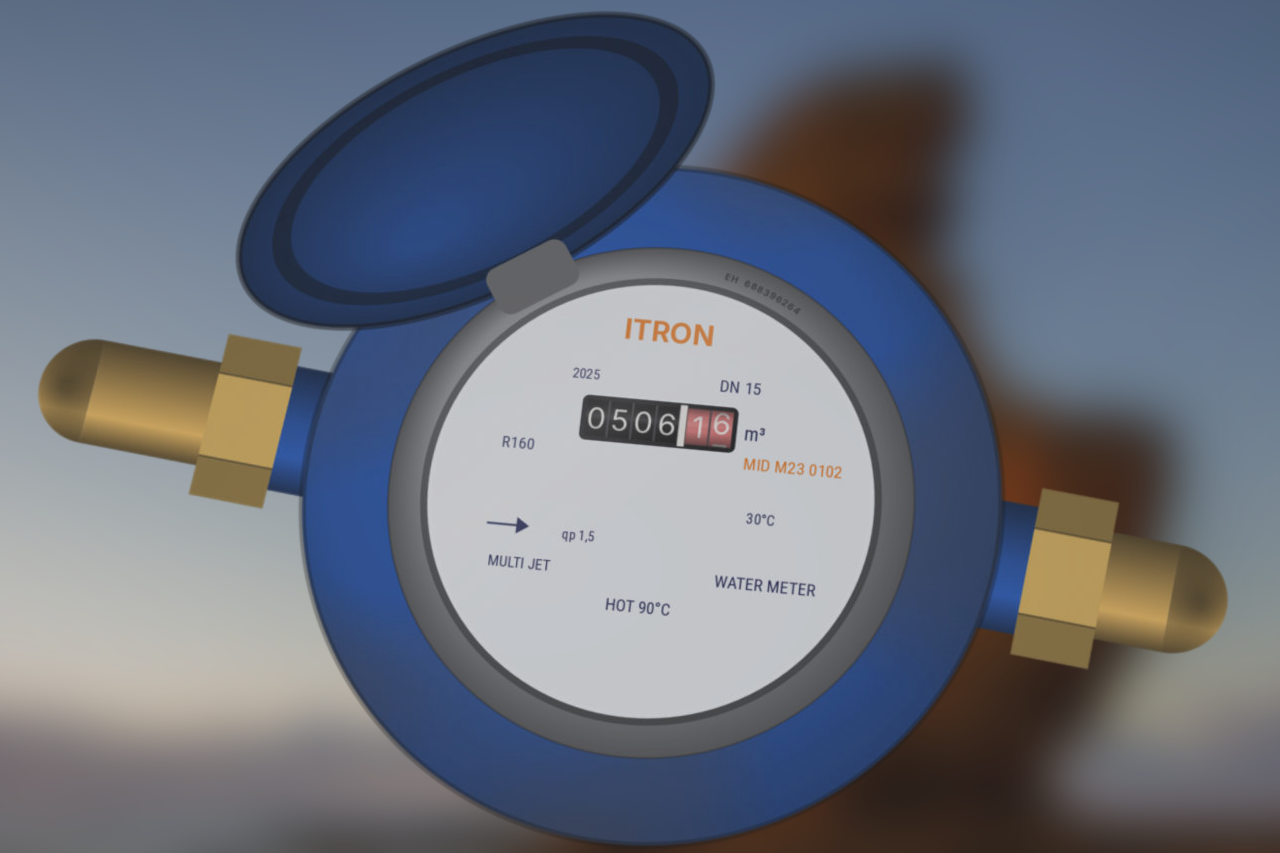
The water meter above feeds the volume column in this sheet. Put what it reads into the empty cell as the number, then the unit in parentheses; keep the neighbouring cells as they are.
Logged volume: 506.16 (m³)
